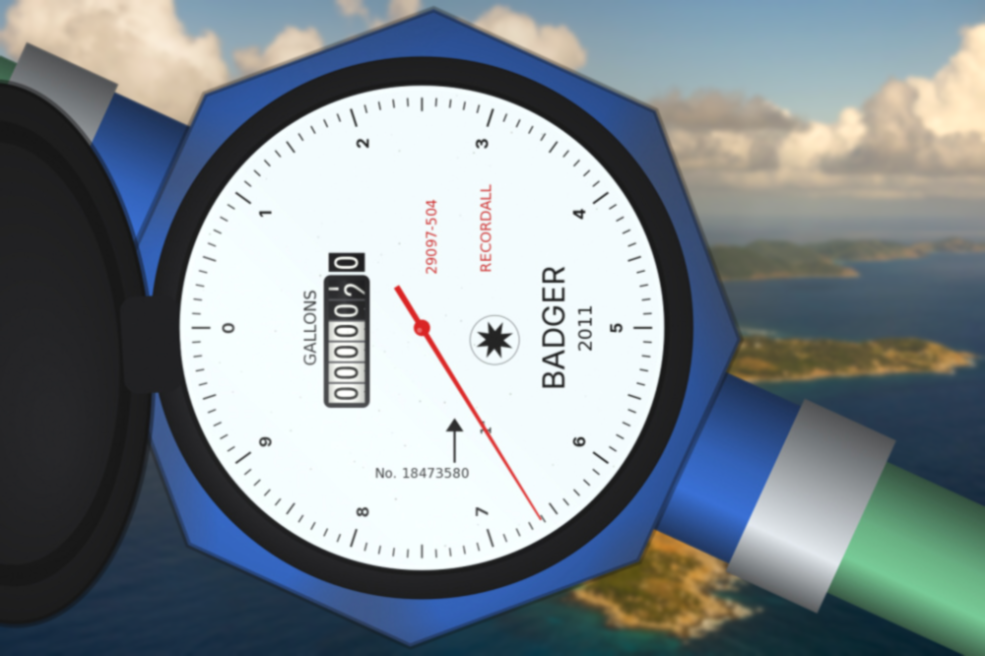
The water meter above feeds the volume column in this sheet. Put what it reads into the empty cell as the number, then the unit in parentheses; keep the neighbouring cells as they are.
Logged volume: 16.6 (gal)
